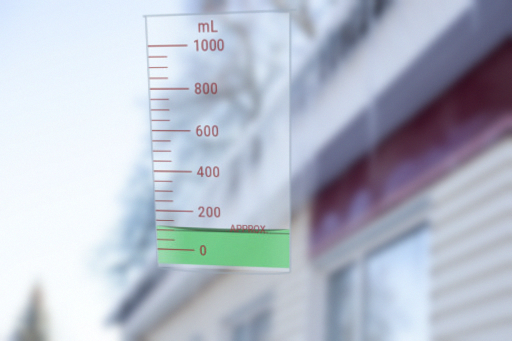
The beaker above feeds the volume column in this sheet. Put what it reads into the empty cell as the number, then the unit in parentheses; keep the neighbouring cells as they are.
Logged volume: 100 (mL)
